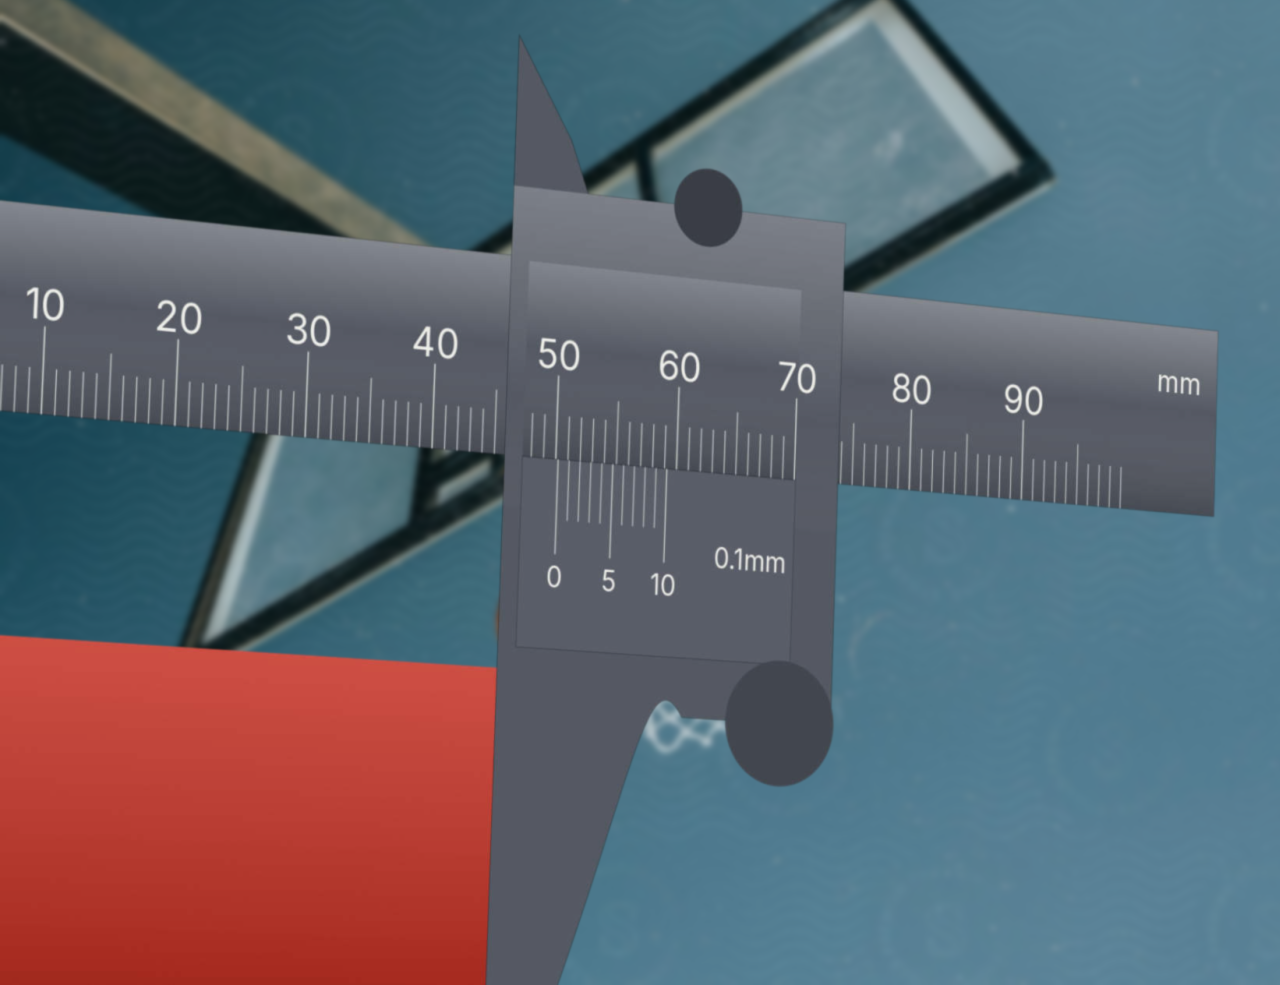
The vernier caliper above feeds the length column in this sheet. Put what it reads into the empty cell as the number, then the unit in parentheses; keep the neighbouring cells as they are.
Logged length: 50.2 (mm)
